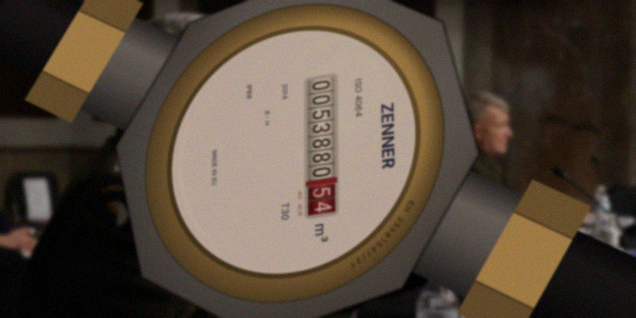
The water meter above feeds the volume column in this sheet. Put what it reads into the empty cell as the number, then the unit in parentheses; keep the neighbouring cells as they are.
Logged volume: 53880.54 (m³)
